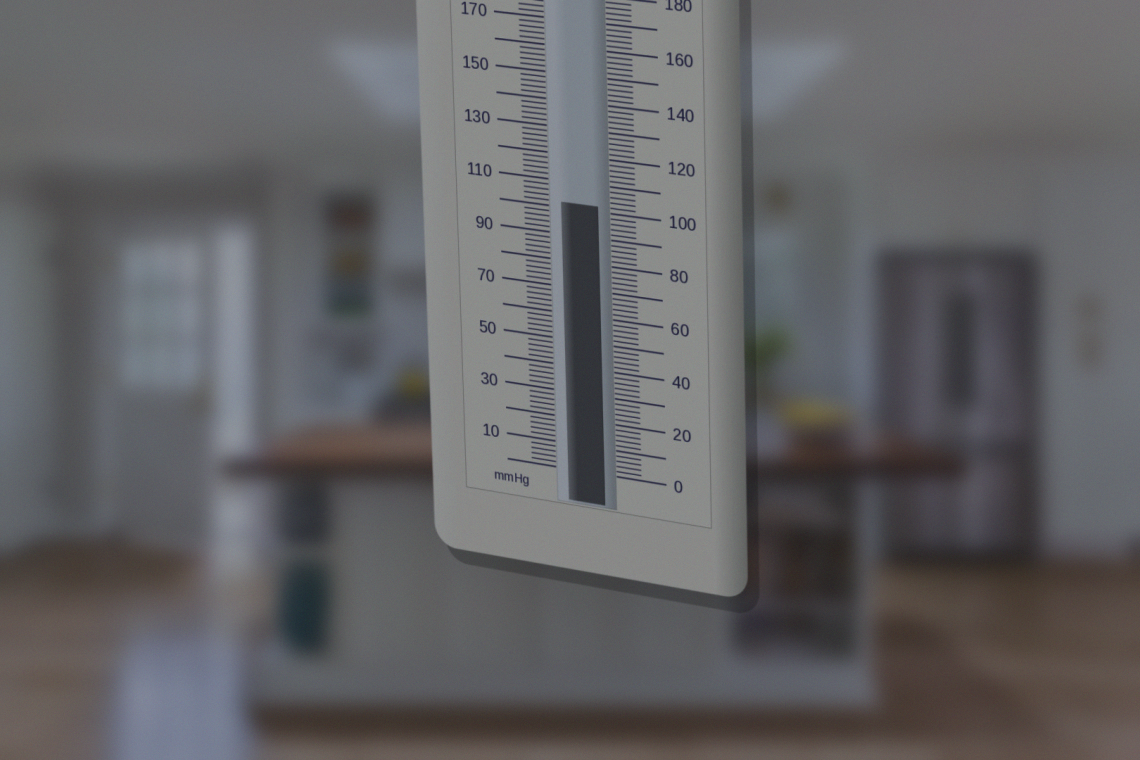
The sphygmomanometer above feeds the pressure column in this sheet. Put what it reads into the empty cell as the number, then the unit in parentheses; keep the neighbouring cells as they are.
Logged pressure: 102 (mmHg)
